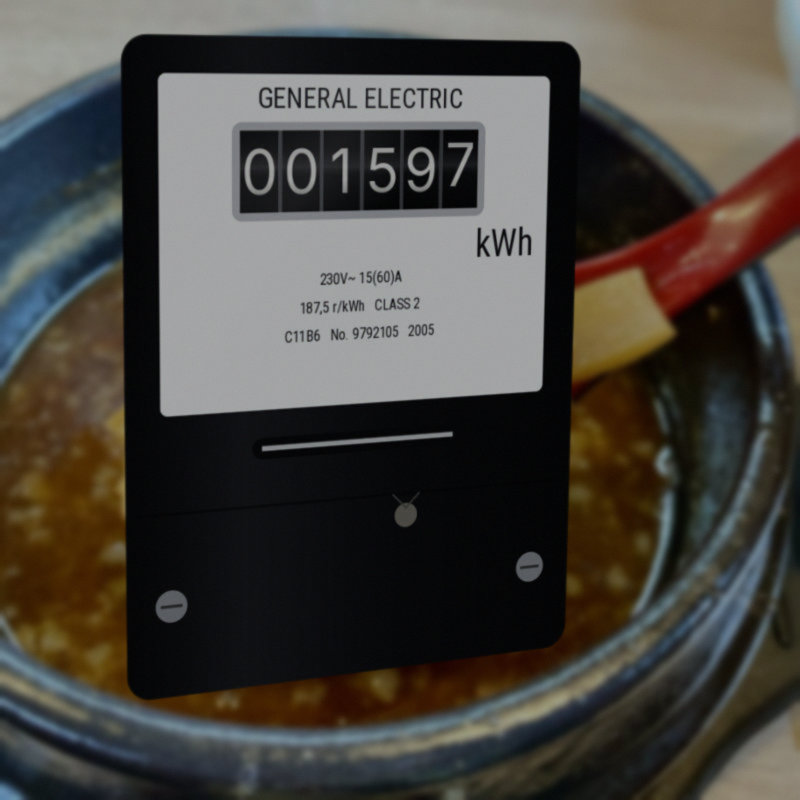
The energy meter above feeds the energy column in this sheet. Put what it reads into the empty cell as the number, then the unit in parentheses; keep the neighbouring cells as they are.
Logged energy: 1597 (kWh)
